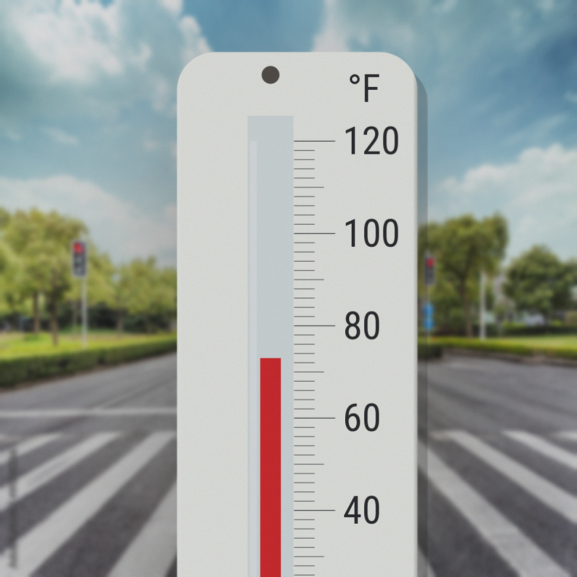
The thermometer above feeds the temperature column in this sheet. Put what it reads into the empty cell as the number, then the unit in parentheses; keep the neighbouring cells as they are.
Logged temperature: 73 (°F)
